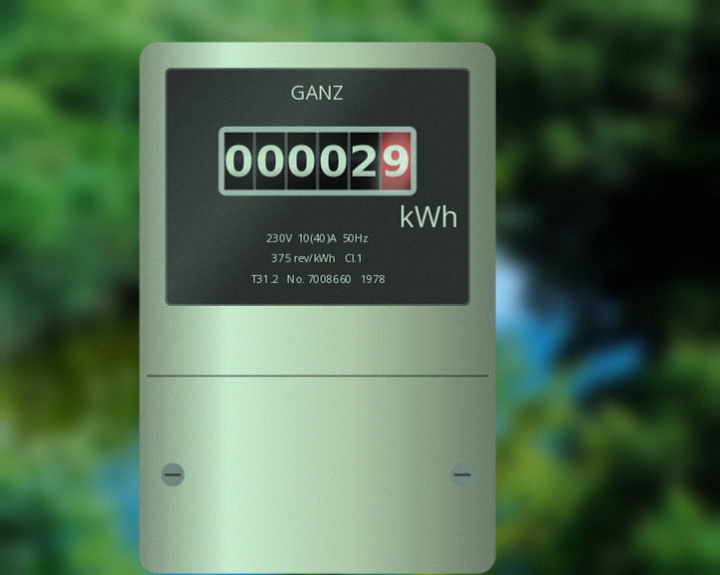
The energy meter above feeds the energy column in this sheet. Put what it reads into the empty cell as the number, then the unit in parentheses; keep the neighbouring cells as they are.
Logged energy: 2.9 (kWh)
